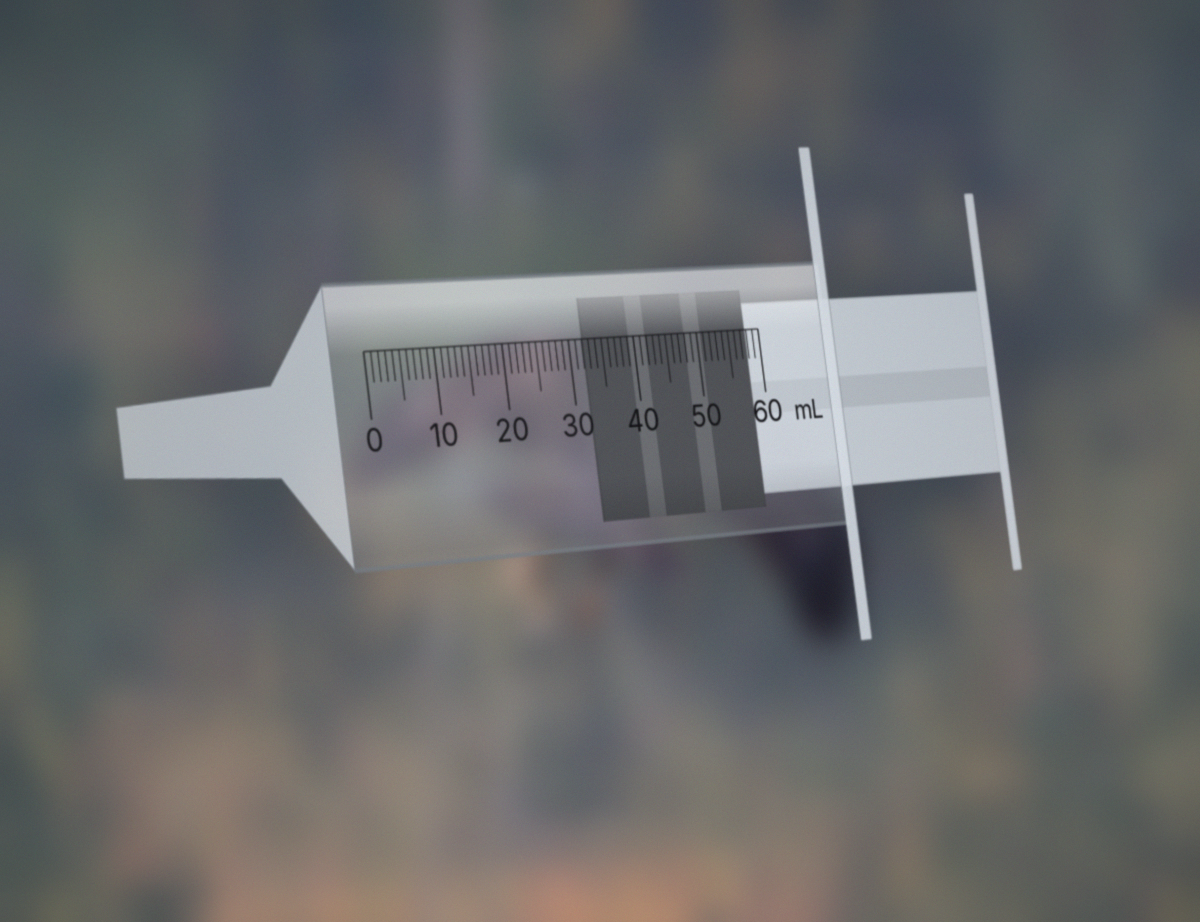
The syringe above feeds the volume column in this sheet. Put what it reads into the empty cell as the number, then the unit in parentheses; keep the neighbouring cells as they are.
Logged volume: 32 (mL)
